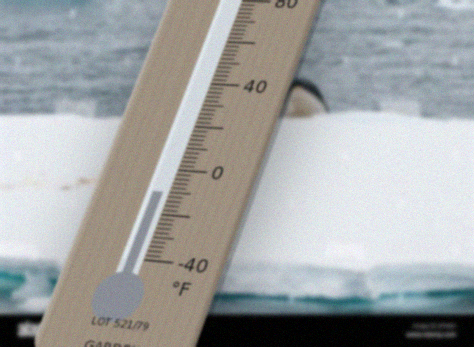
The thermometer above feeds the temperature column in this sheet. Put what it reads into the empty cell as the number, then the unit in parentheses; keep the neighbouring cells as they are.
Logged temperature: -10 (°F)
